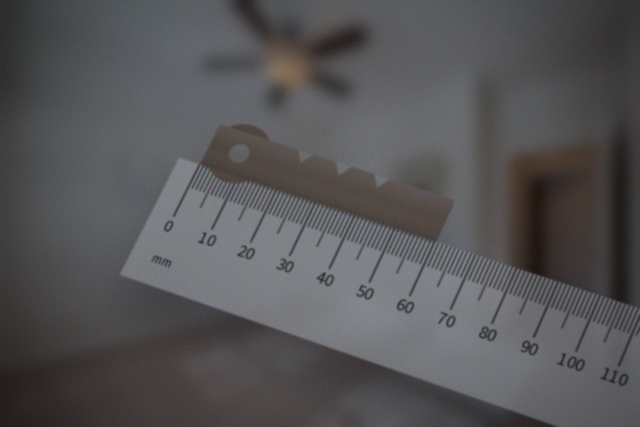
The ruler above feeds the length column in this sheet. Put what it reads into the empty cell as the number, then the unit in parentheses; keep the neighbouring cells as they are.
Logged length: 60 (mm)
